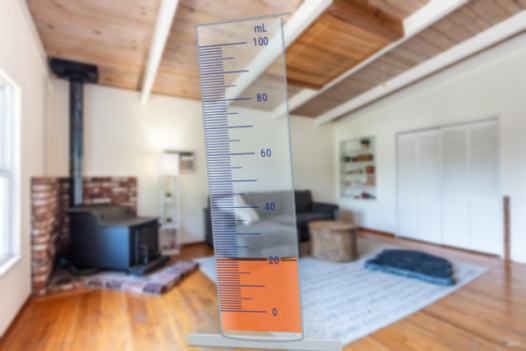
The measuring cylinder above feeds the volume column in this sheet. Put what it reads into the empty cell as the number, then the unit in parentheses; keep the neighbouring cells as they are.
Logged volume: 20 (mL)
